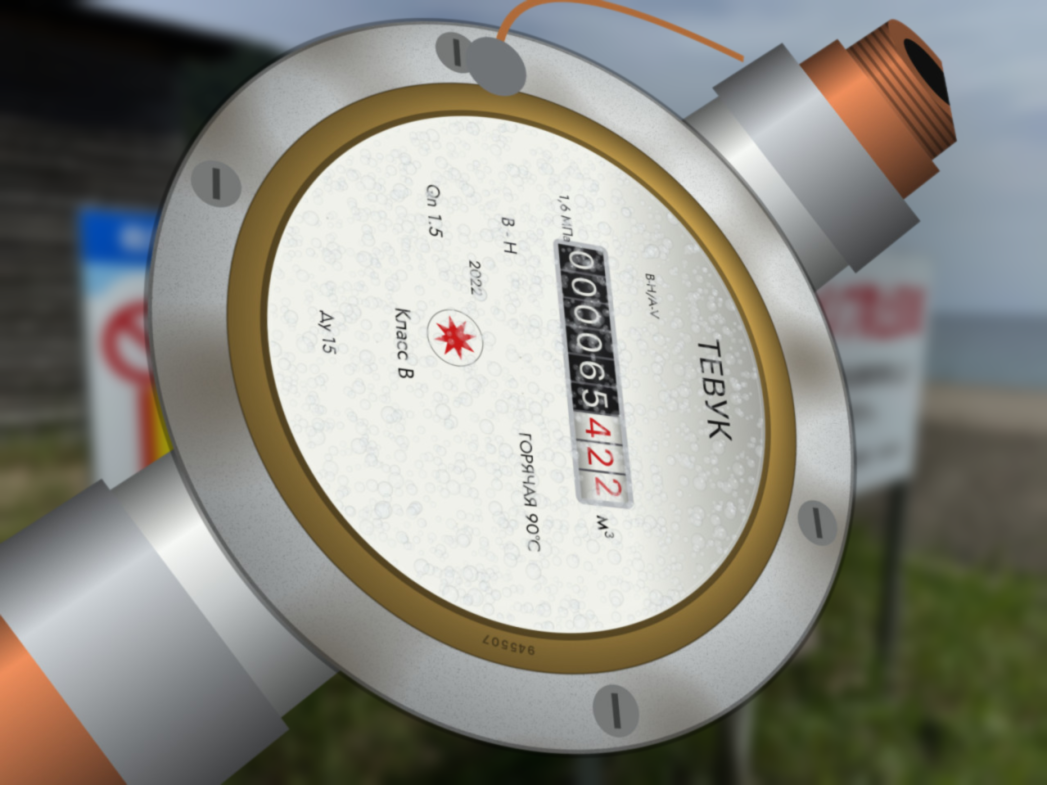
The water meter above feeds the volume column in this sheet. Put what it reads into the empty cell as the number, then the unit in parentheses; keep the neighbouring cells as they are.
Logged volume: 65.422 (m³)
